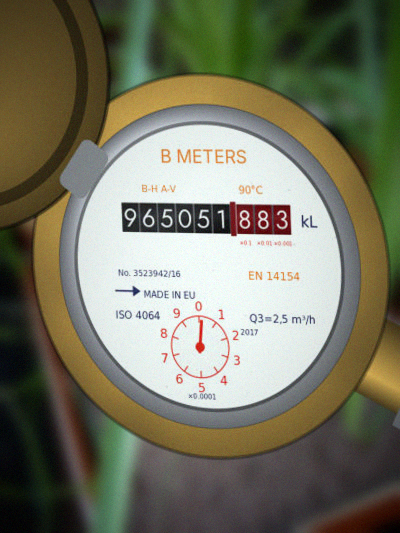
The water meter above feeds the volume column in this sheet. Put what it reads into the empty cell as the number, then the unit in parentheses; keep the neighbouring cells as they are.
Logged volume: 965051.8830 (kL)
